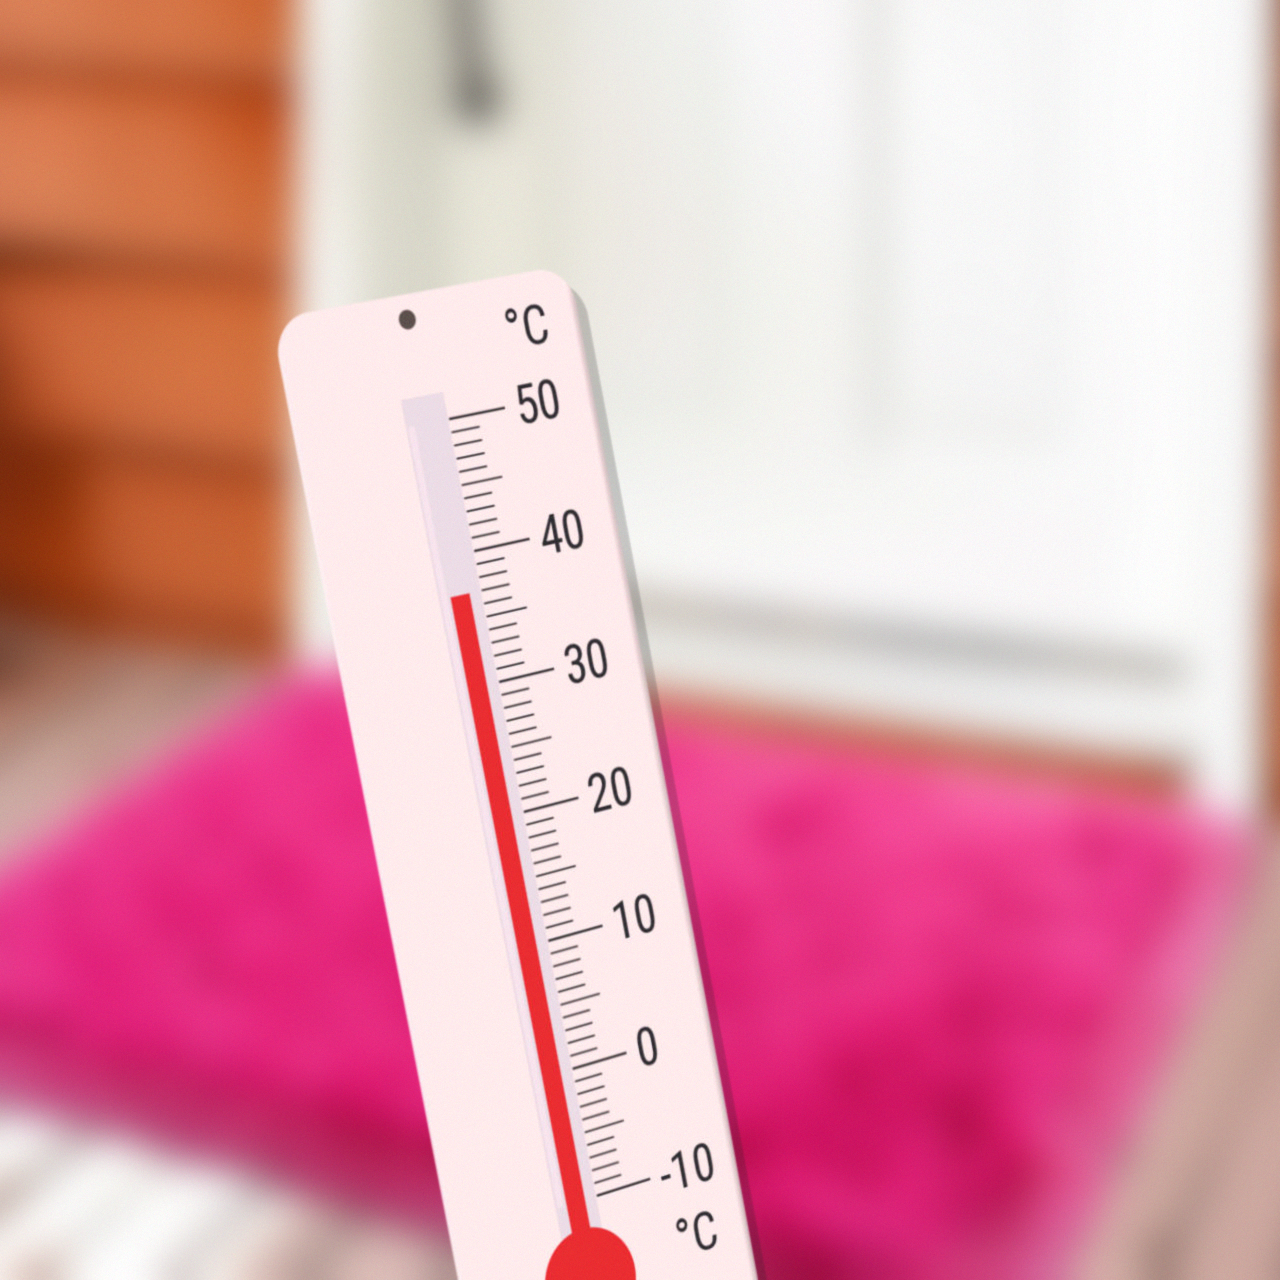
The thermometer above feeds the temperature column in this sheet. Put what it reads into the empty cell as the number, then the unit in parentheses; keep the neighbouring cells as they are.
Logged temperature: 37 (°C)
